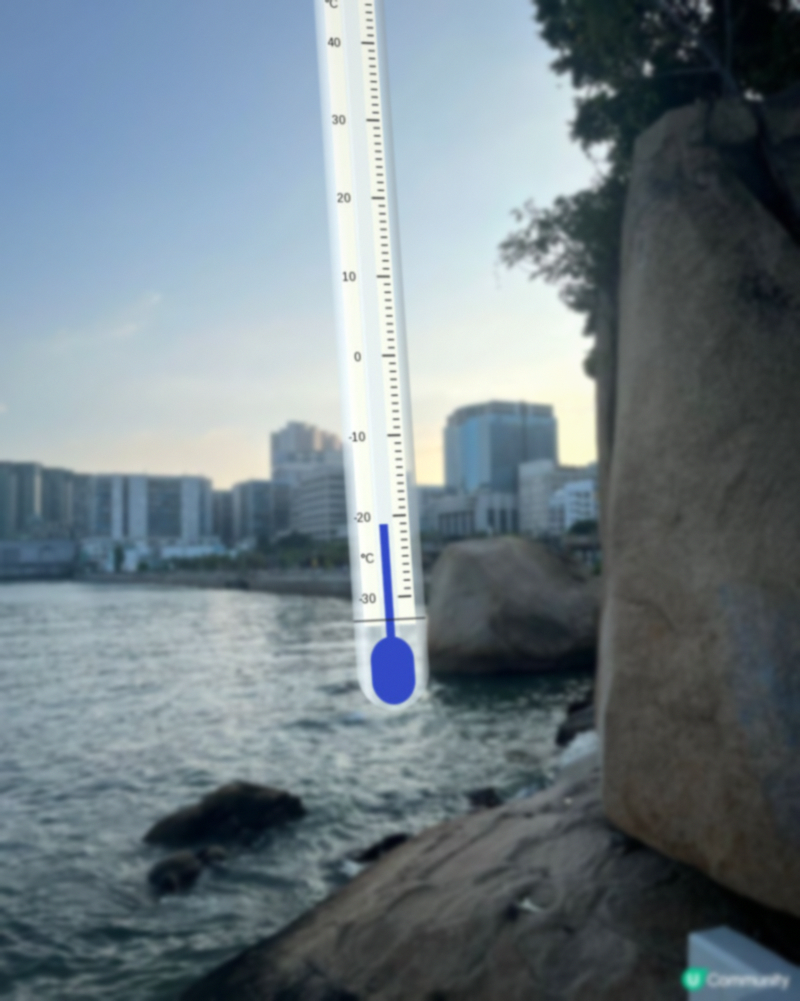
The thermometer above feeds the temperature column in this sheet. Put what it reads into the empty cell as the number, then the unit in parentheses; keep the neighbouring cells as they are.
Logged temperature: -21 (°C)
